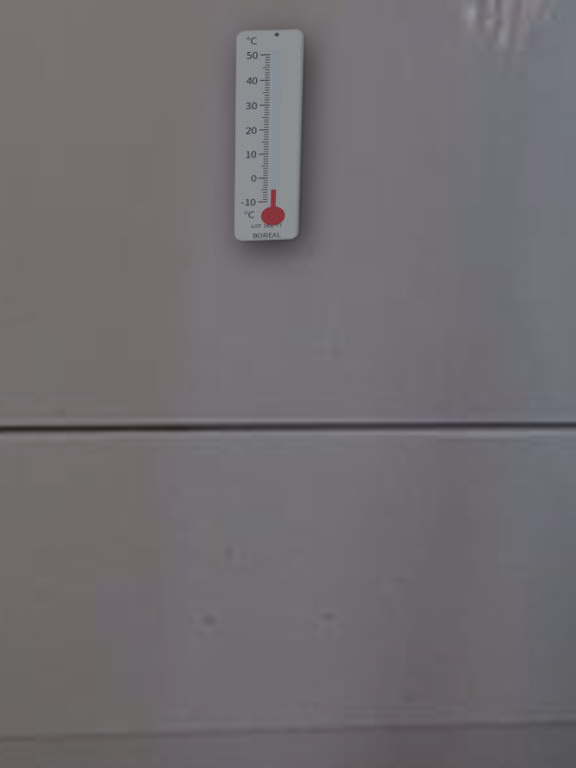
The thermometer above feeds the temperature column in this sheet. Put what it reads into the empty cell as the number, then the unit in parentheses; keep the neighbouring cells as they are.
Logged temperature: -5 (°C)
